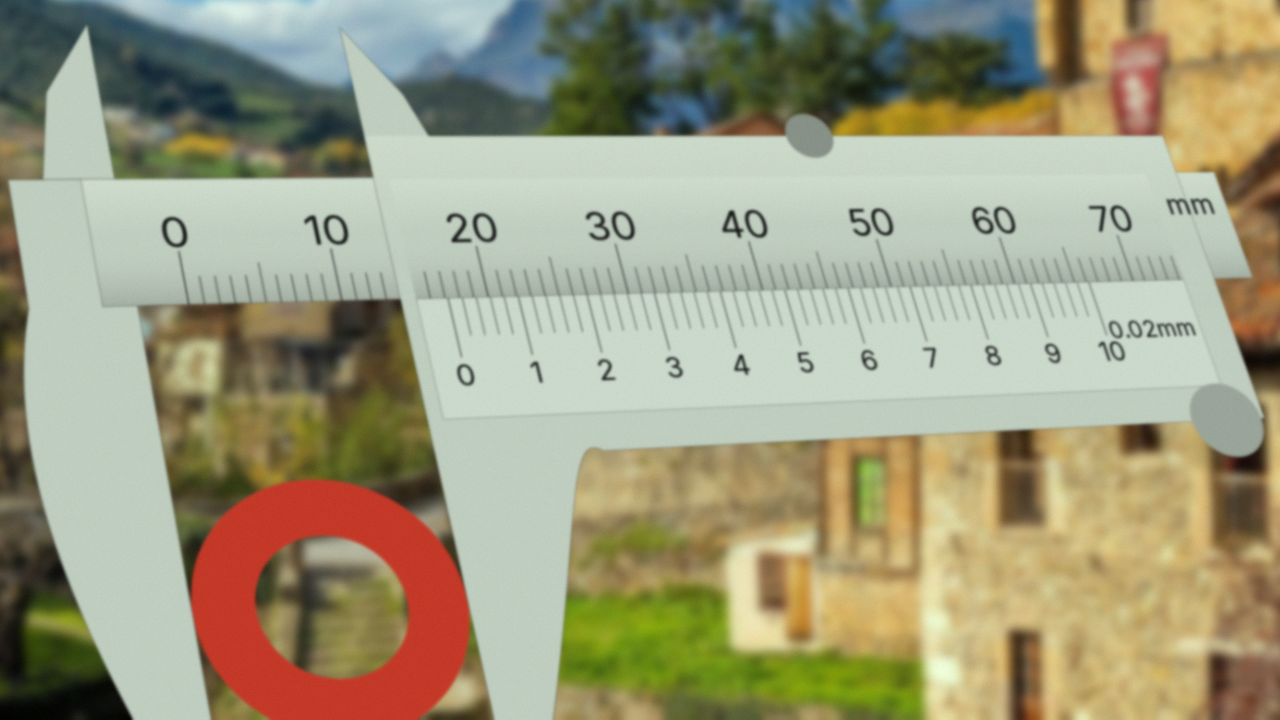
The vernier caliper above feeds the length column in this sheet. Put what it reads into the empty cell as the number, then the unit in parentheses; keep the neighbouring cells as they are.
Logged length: 17.2 (mm)
